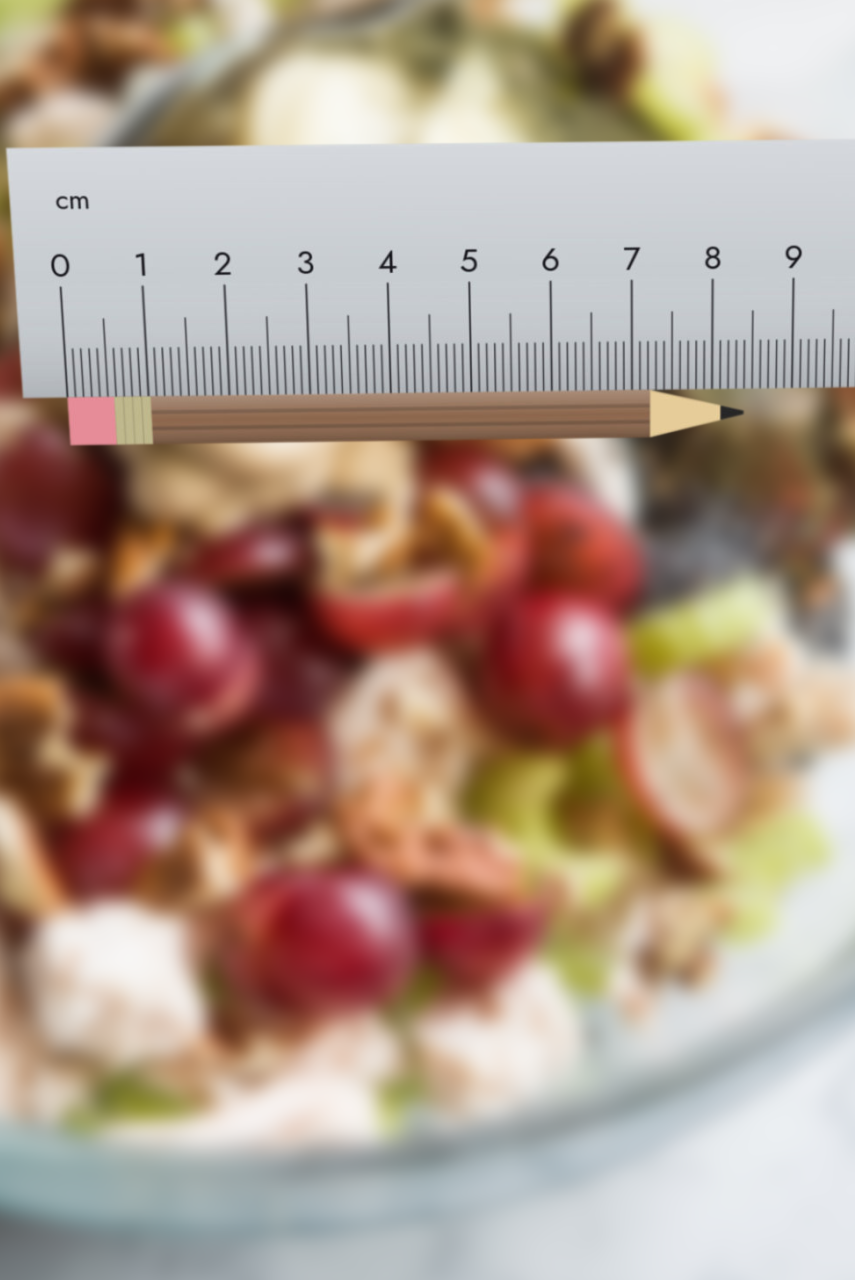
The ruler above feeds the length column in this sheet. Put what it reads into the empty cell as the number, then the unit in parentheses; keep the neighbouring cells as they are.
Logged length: 8.4 (cm)
